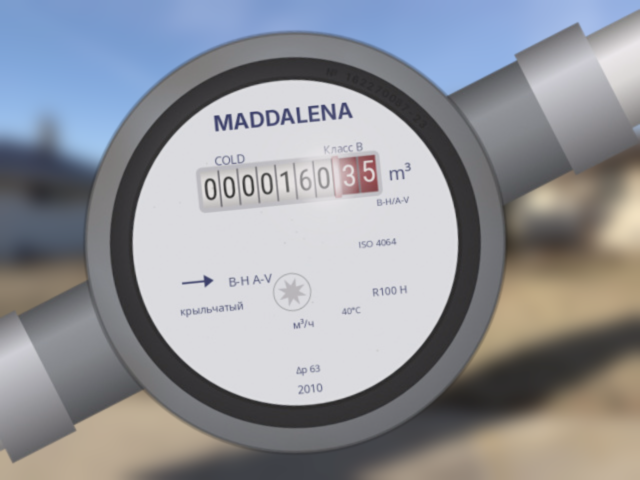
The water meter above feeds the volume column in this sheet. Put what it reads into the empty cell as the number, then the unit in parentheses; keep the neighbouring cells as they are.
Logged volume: 160.35 (m³)
